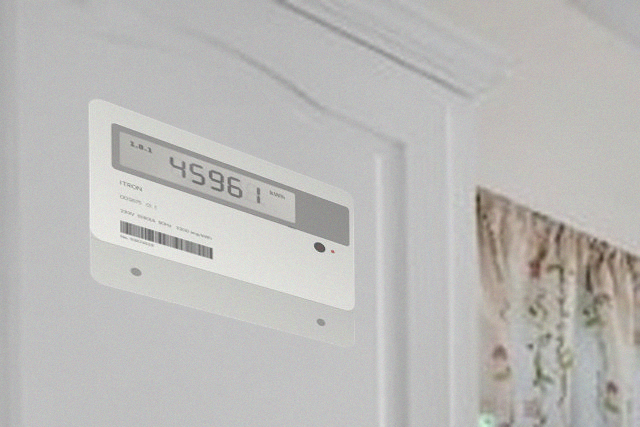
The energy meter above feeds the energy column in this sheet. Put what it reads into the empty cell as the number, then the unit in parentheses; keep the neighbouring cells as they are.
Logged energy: 45961 (kWh)
